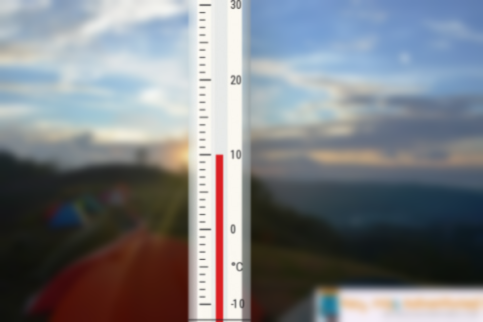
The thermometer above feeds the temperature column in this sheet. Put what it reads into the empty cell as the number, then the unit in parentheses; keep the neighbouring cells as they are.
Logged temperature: 10 (°C)
